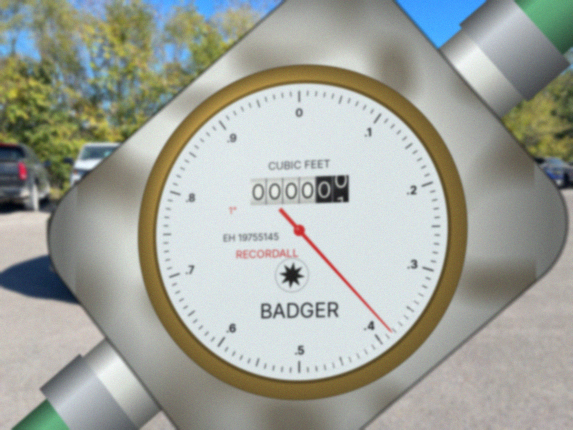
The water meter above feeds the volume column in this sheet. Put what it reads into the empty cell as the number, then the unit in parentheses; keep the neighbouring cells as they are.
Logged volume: 0.38 (ft³)
